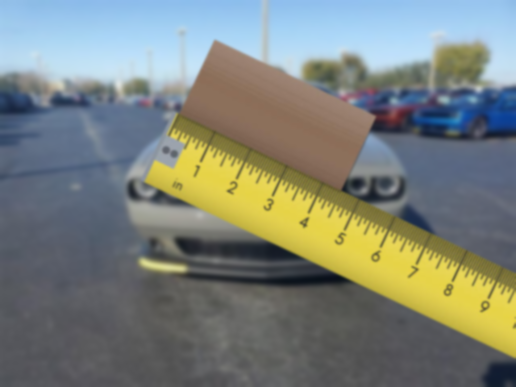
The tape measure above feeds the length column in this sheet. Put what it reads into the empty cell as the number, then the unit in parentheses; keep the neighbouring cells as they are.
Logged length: 4.5 (in)
